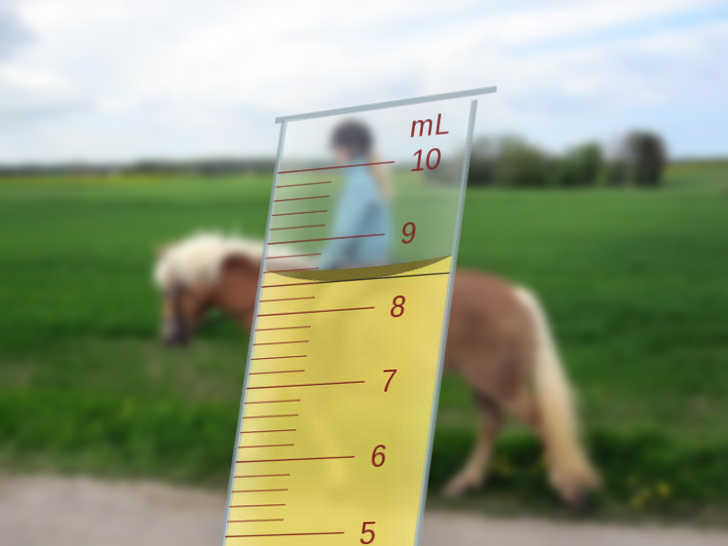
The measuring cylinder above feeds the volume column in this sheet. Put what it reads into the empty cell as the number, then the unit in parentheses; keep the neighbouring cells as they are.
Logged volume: 8.4 (mL)
